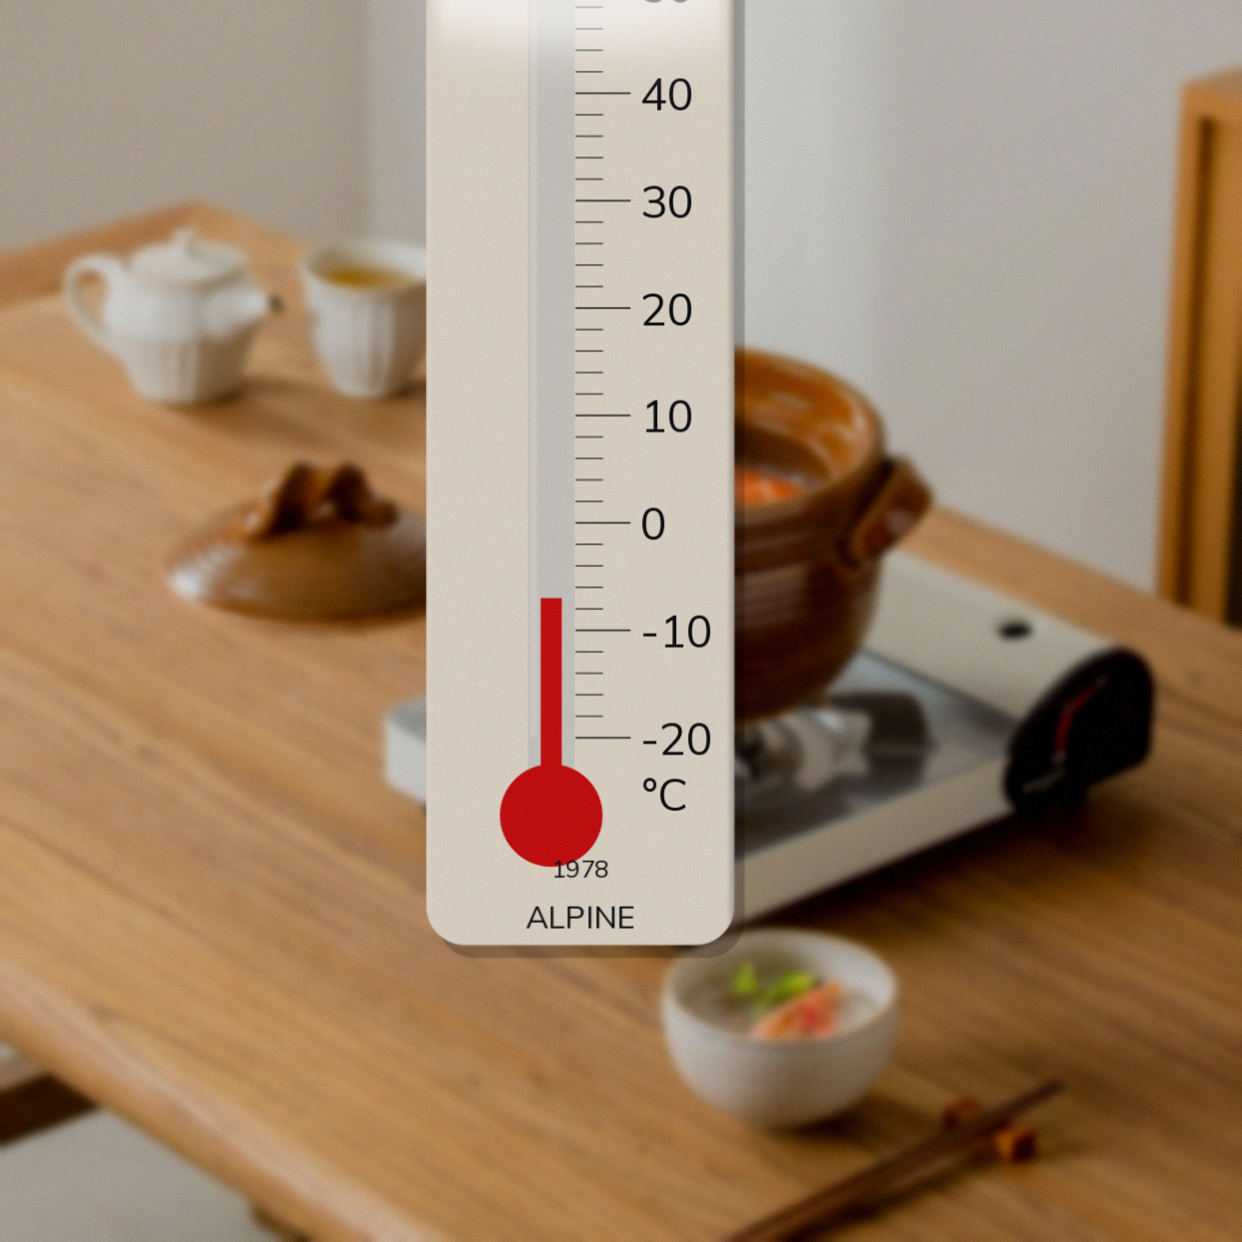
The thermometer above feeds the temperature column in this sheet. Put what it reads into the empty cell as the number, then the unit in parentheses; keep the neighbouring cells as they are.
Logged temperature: -7 (°C)
